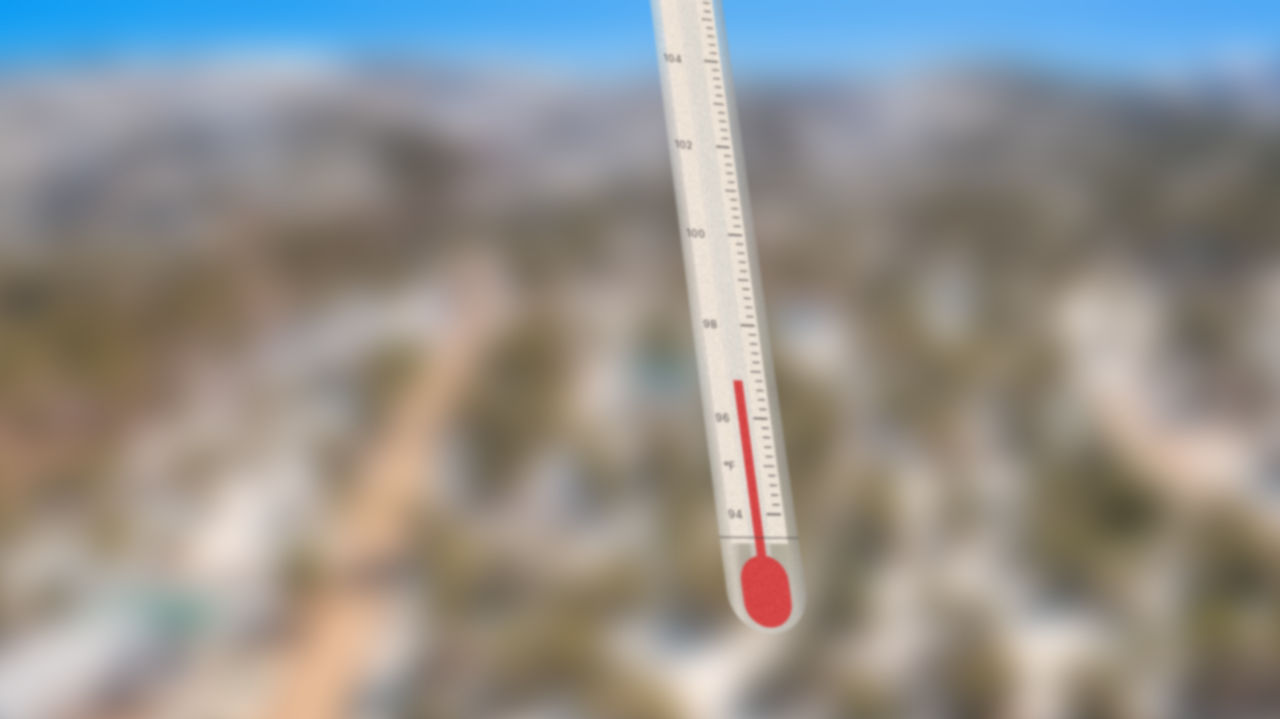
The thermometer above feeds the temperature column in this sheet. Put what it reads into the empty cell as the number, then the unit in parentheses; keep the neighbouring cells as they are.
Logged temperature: 96.8 (°F)
